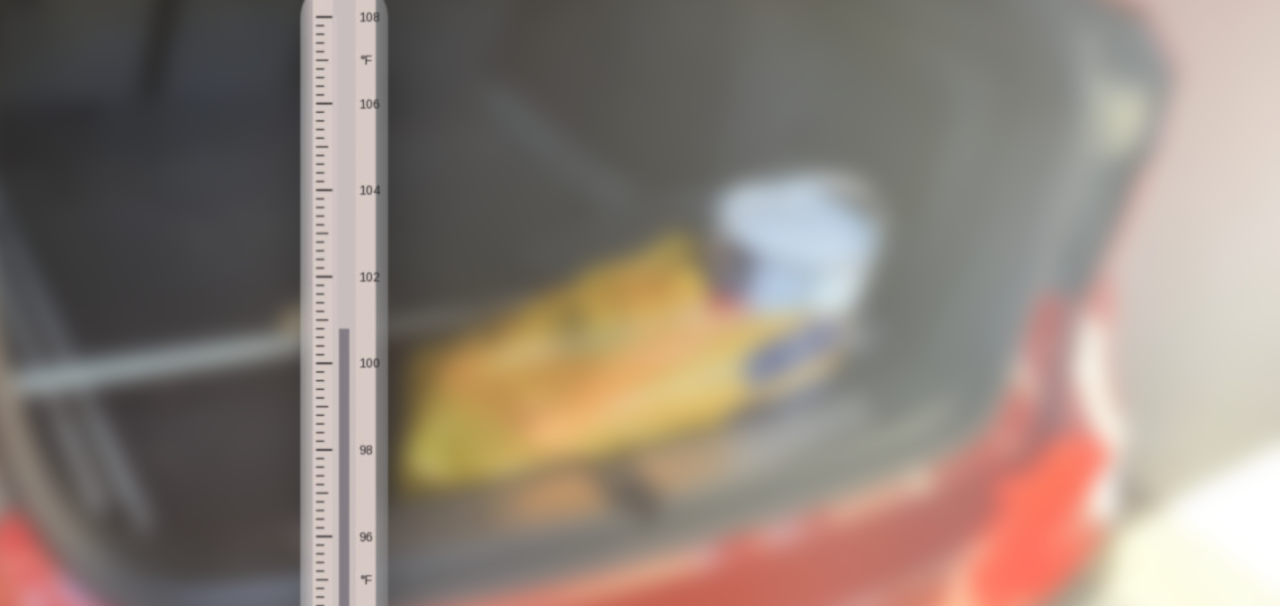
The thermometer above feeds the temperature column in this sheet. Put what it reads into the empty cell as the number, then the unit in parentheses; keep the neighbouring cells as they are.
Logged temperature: 100.8 (°F)
